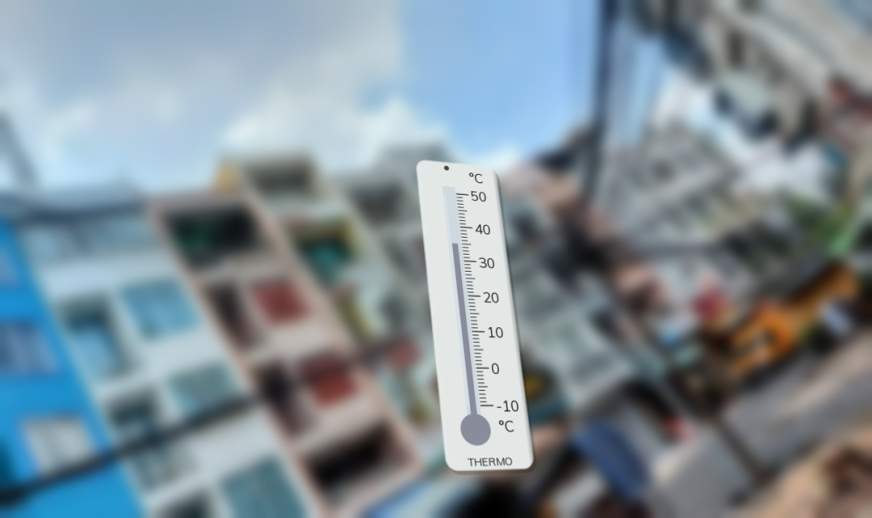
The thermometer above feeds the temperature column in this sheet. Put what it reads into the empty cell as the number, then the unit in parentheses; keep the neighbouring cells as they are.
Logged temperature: 35 (°C)
